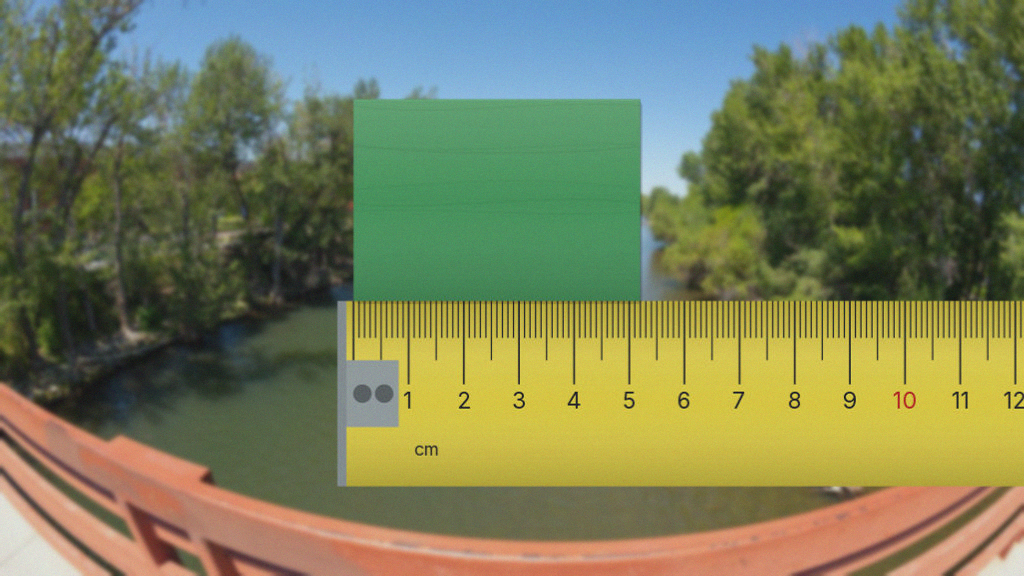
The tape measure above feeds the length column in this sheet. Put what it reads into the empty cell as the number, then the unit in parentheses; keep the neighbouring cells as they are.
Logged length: 5.2 (cm)
